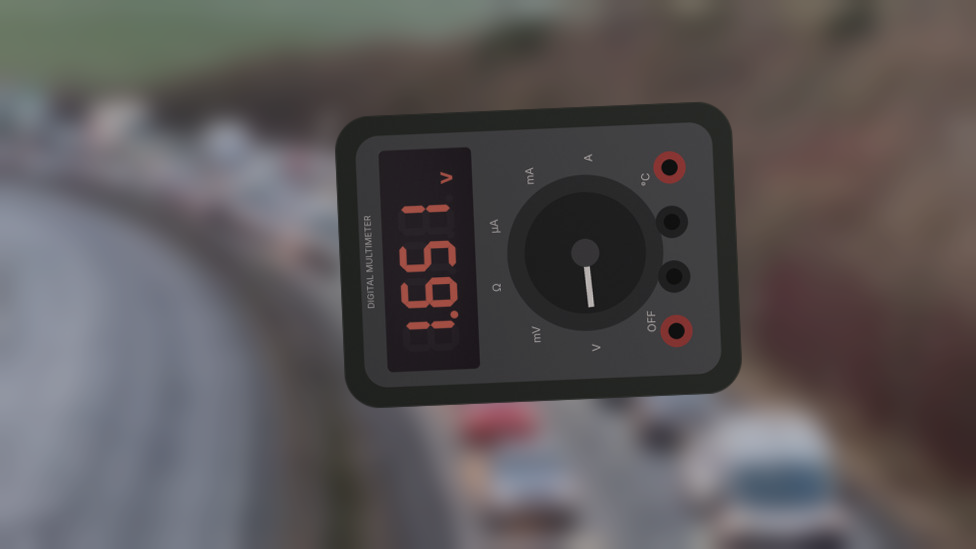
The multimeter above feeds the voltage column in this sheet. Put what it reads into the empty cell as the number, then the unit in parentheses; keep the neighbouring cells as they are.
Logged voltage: 1.651 (V)
